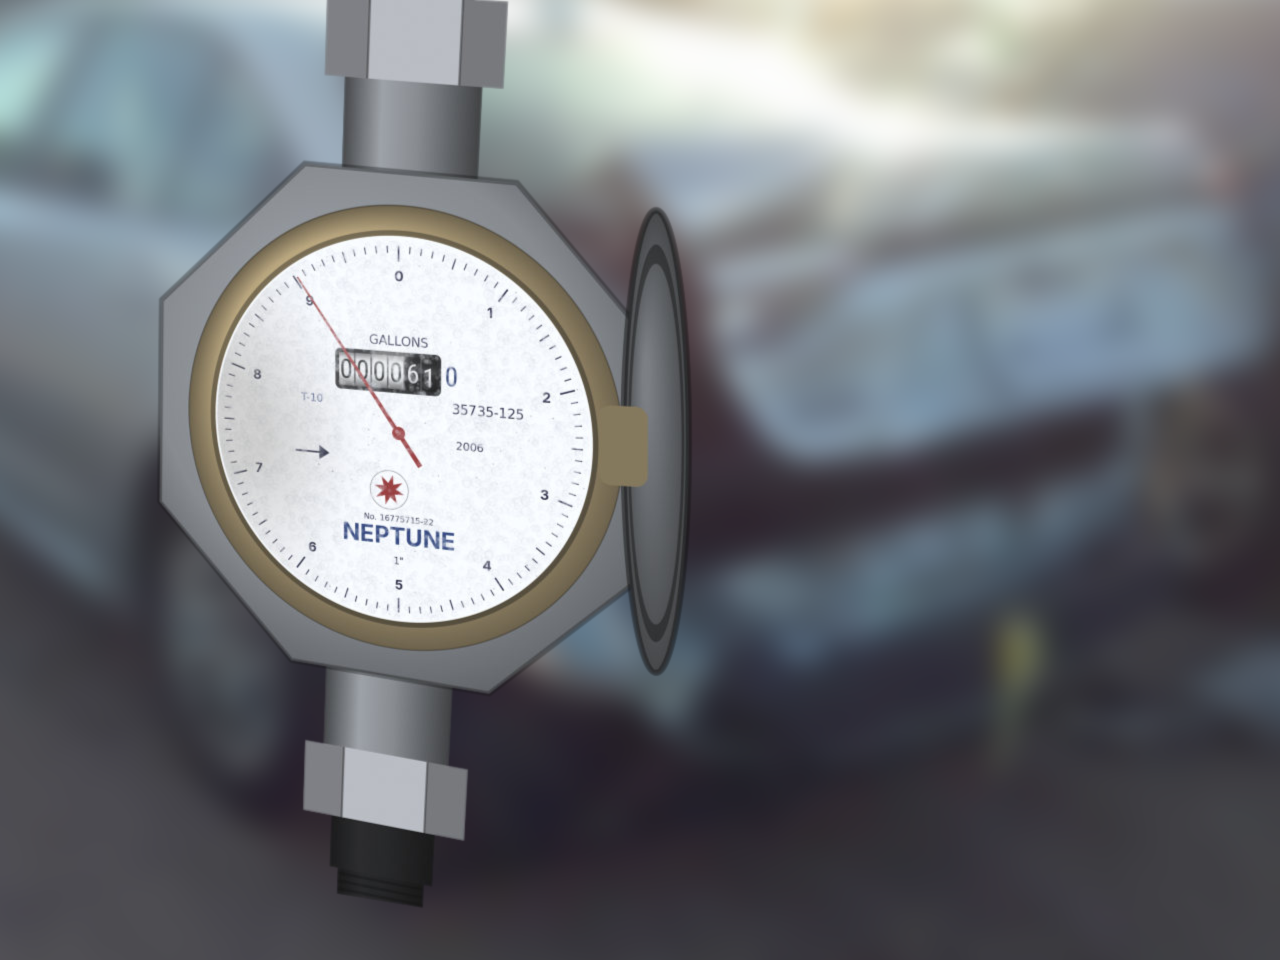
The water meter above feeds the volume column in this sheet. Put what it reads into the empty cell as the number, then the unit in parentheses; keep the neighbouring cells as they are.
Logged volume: 609.0 (gal)
